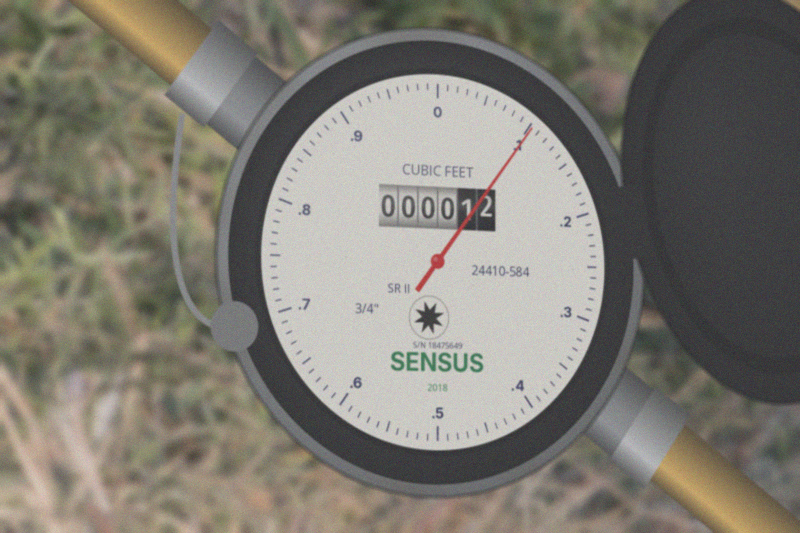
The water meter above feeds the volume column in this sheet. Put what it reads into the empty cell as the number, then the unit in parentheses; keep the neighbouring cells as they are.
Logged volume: 12.10 (ft³)
